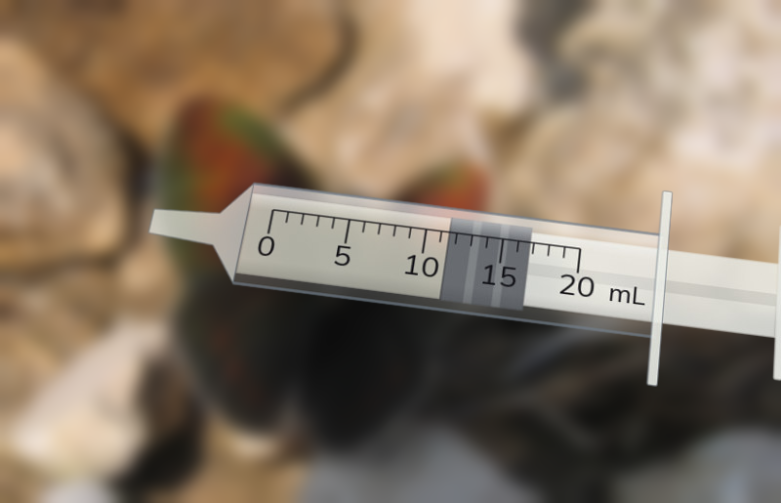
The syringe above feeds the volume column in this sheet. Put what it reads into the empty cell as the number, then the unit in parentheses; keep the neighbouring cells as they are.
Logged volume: 11.5 (mL)
